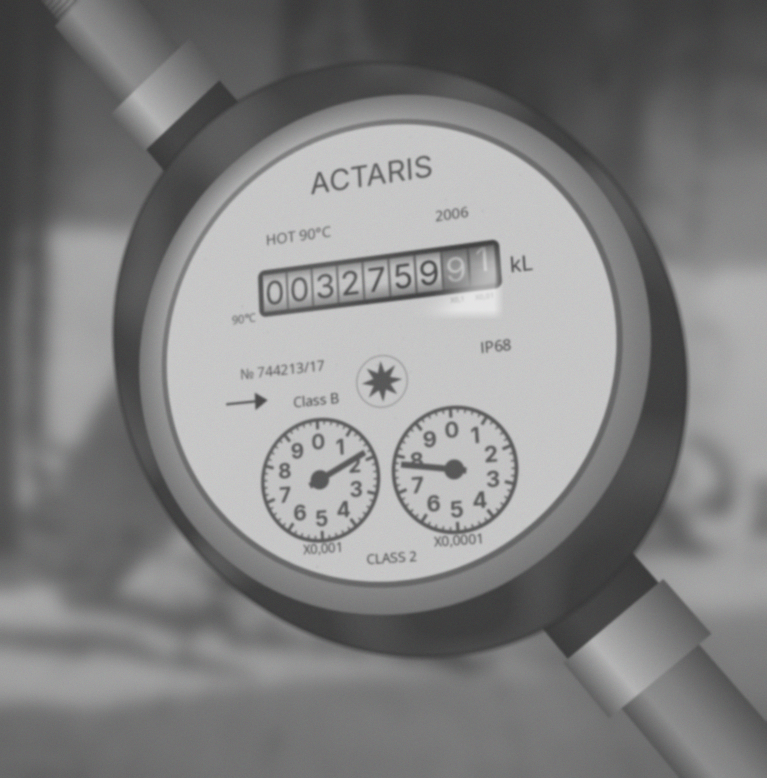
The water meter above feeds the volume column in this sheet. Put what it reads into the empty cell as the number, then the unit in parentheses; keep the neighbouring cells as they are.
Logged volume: 32759.9117 (kL)
